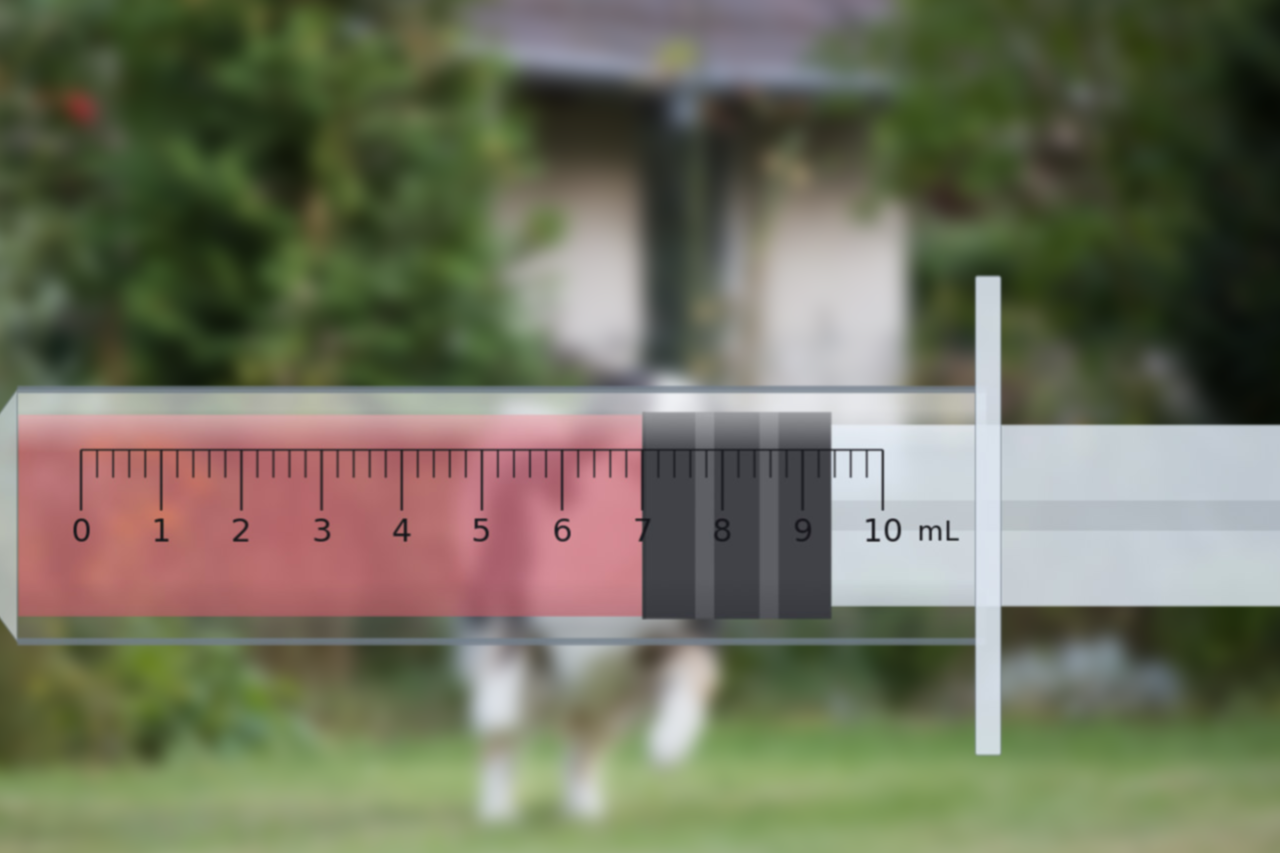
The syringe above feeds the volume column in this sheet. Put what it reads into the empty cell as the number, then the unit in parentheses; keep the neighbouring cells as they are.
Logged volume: 7 (mL)
